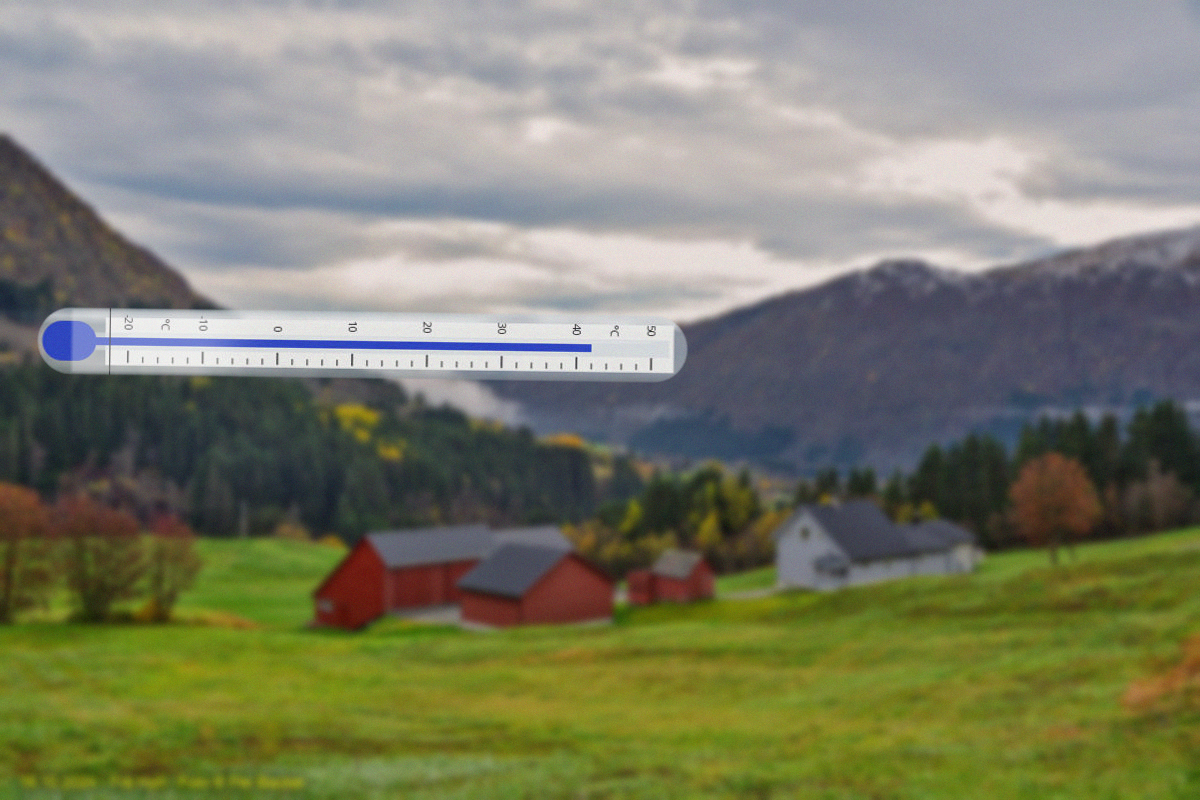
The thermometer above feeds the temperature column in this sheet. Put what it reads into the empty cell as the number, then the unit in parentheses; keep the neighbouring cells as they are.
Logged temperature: 42 (°C)
